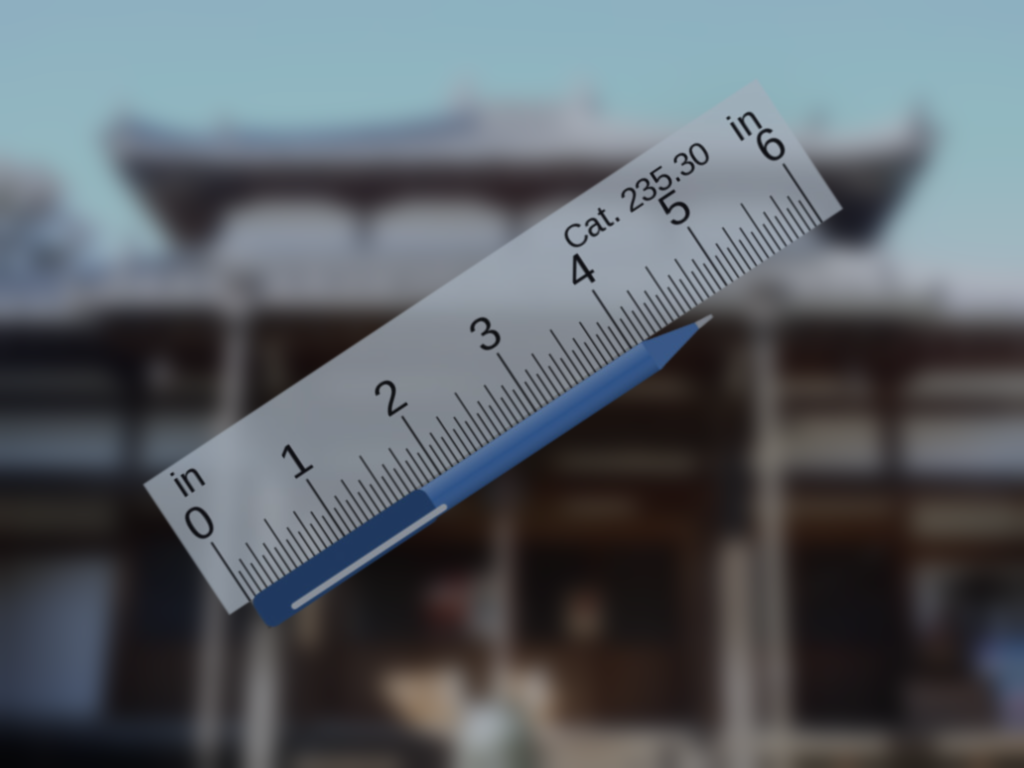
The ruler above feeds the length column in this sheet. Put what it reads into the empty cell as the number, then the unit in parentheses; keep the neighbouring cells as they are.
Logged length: 4.75 (in)
